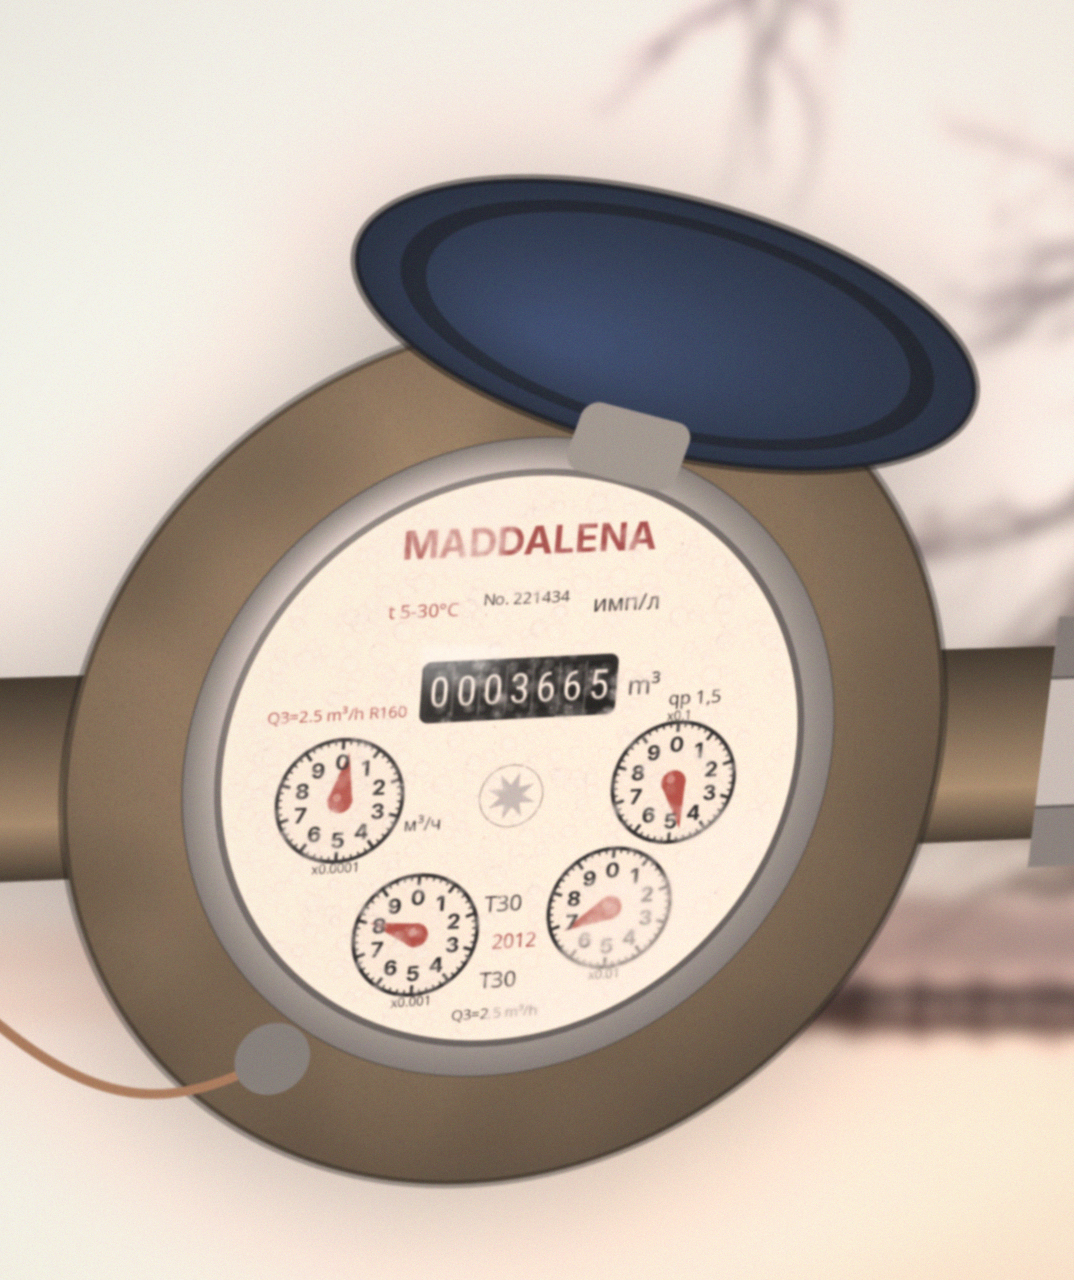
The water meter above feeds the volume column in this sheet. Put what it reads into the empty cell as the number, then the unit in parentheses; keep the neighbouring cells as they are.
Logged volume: 3665.4680 (m³)
